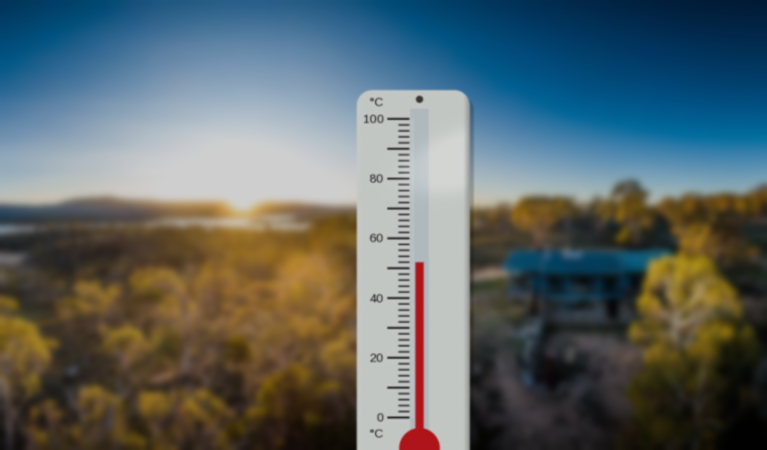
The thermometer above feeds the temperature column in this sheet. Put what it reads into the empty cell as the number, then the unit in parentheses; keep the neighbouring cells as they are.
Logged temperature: 52 (°C)
